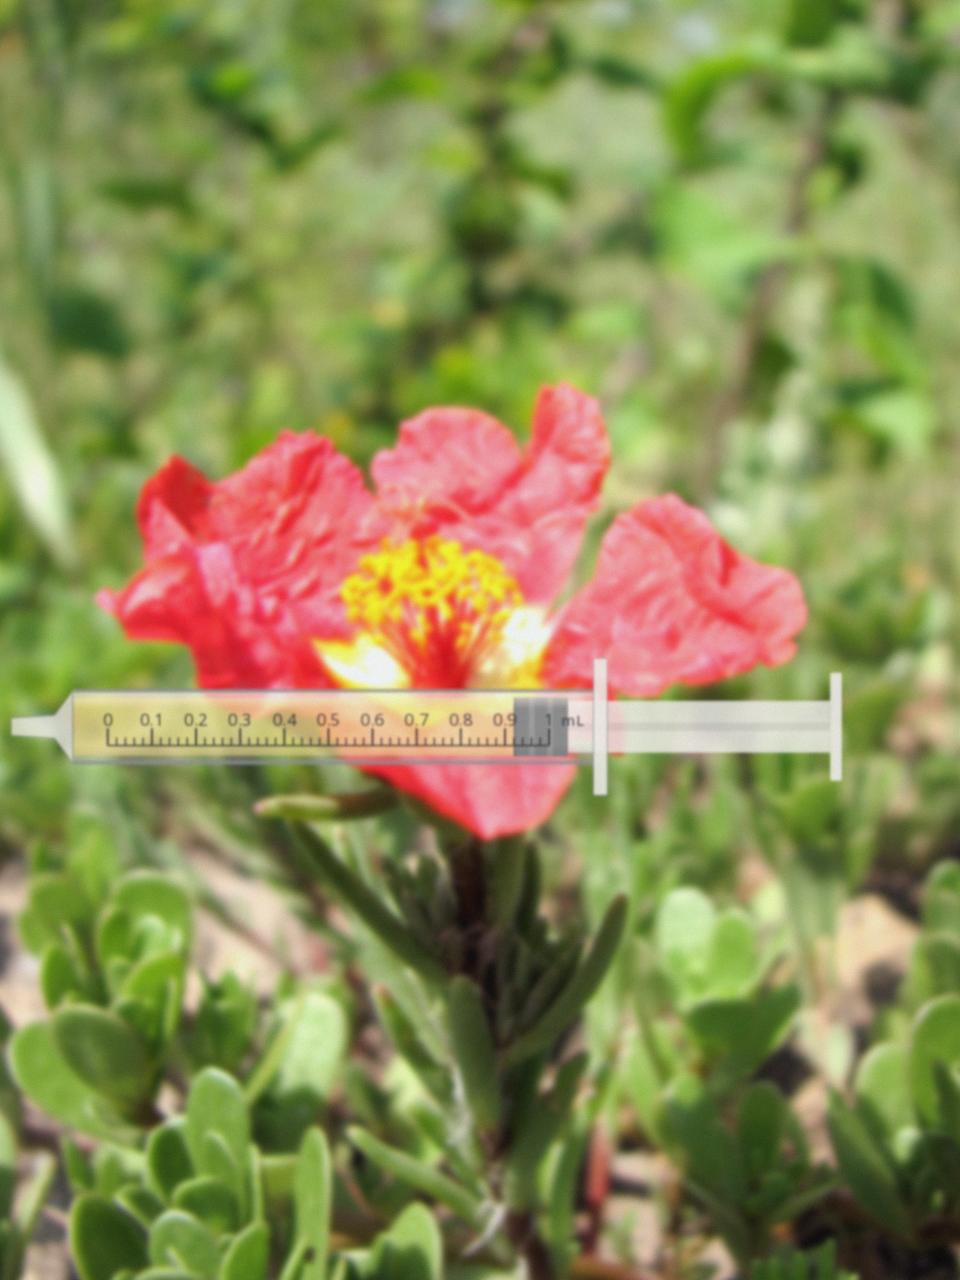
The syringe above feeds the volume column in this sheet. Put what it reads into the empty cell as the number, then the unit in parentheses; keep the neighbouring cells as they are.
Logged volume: 0.92 (mL)
